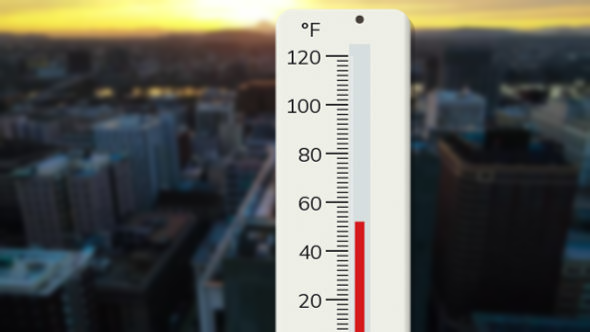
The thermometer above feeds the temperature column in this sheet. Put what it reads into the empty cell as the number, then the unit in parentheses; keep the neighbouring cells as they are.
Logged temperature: 52 (°F)
